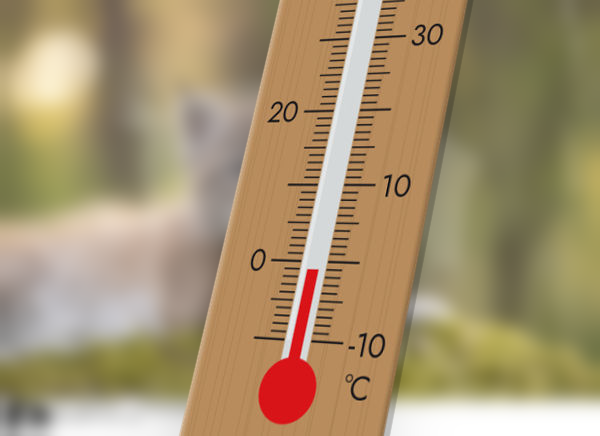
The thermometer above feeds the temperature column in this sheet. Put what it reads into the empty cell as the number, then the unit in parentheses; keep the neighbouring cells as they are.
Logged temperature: -1 (°C)
